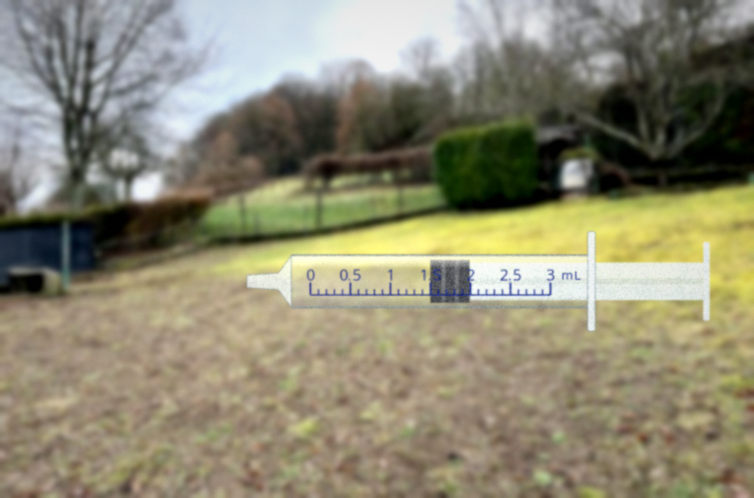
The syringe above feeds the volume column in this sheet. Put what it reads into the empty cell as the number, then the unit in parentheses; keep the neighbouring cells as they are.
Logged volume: 1.5 (mL)
